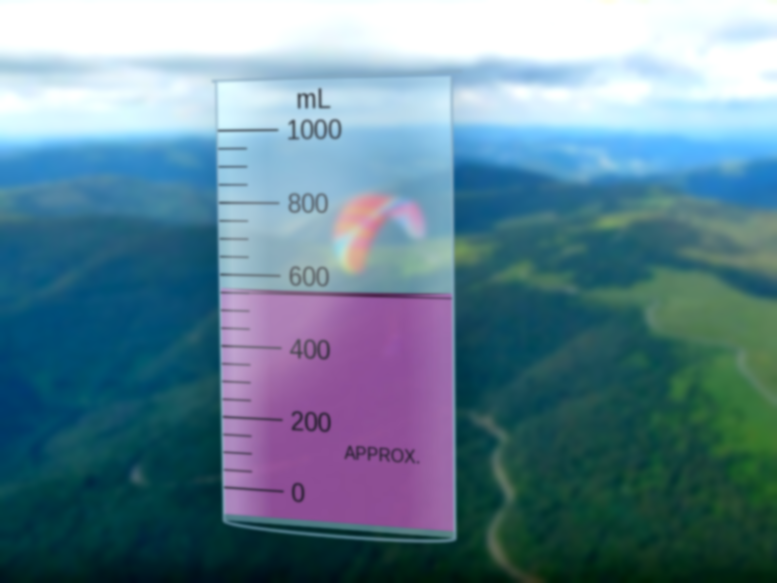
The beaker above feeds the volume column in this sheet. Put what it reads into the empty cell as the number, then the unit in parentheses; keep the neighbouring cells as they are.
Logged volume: 550 (mL)
